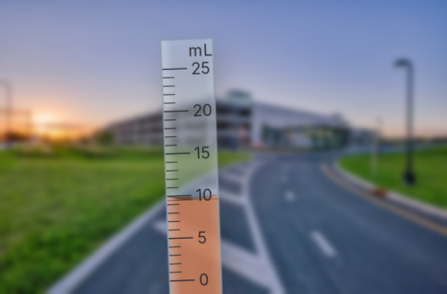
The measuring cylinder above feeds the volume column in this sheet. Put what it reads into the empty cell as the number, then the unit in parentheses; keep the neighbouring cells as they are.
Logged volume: 9.5 (mL)
